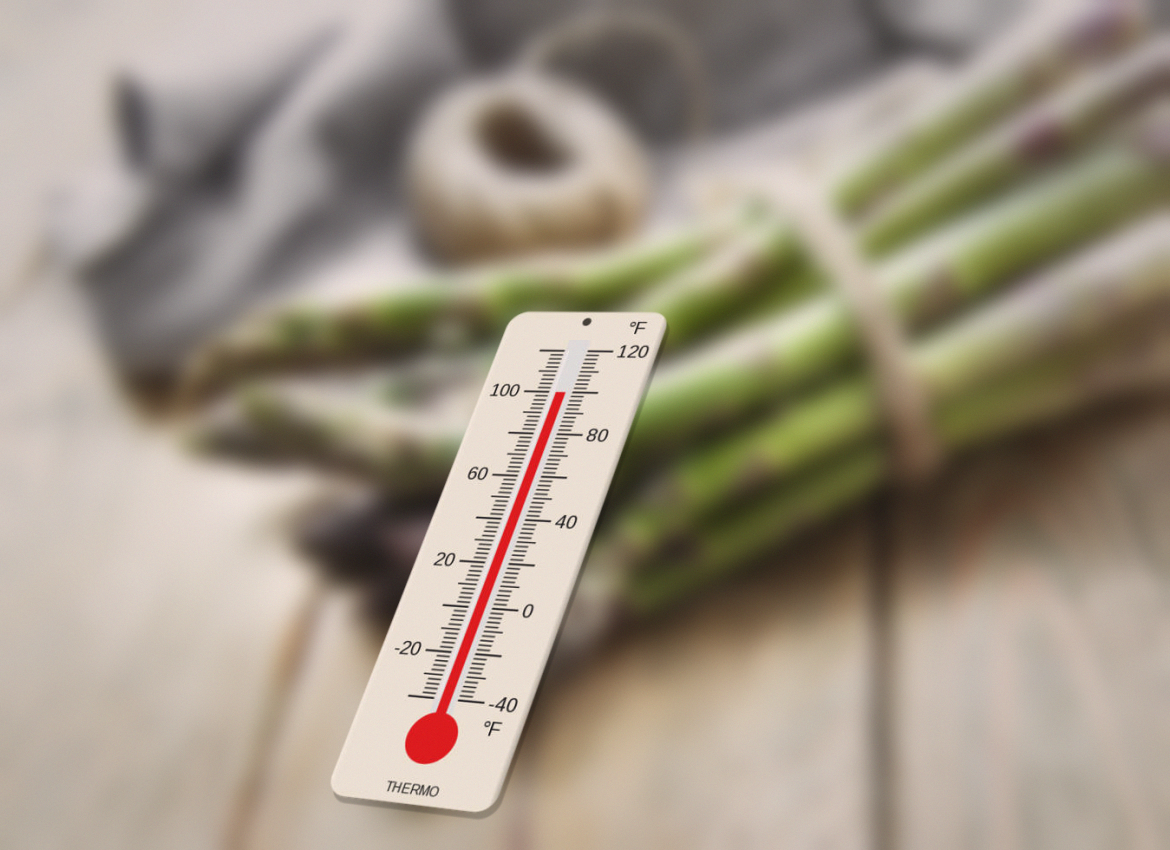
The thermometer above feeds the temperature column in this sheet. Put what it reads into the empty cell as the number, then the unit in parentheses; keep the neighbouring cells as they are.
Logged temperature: 100 (°F)
